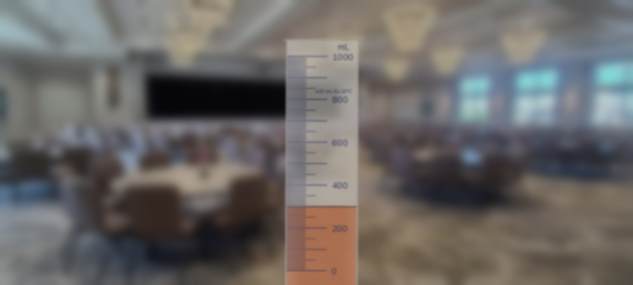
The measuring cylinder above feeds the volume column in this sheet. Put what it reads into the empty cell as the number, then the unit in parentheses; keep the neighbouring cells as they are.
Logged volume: 300 (mL)
